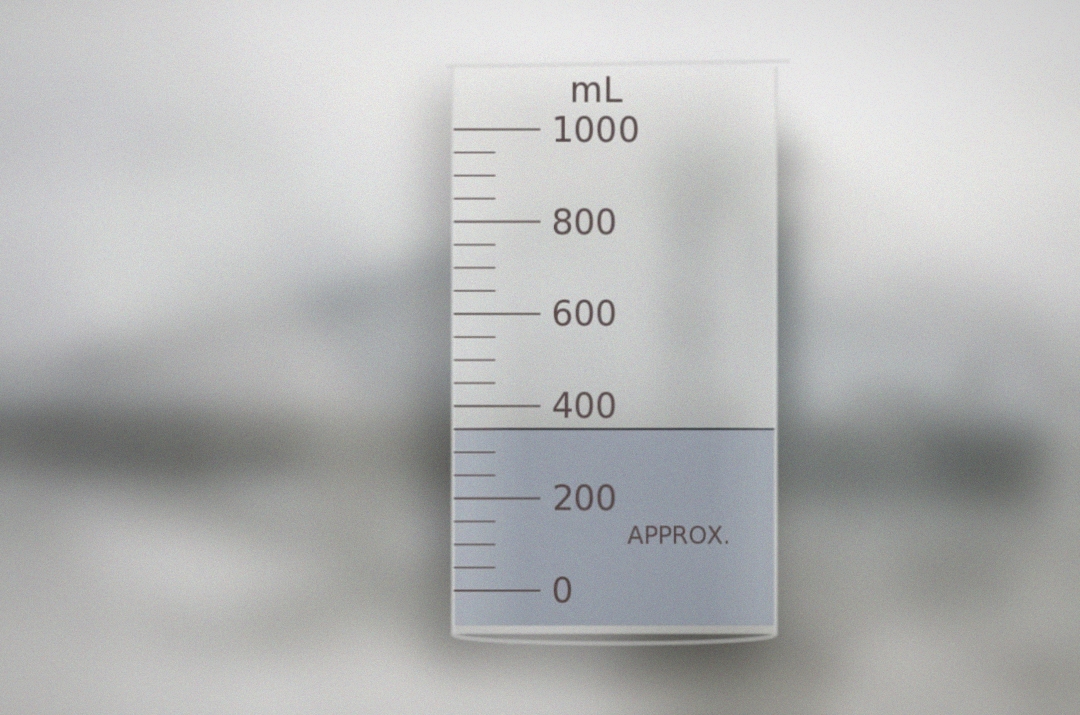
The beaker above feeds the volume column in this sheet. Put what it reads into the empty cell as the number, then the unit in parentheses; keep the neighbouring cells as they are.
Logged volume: 350 (mL)
